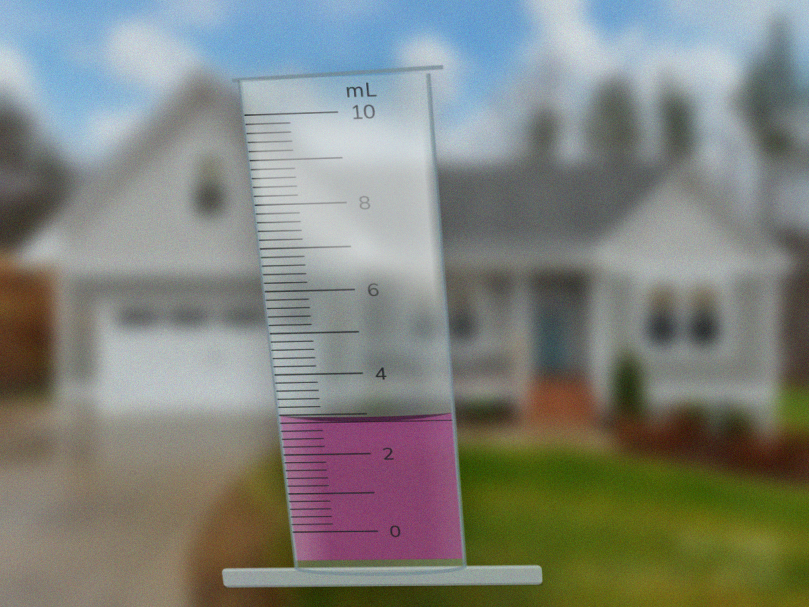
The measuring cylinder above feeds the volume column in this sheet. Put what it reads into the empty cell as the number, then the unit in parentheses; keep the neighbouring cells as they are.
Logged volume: 2.8 (mL)
